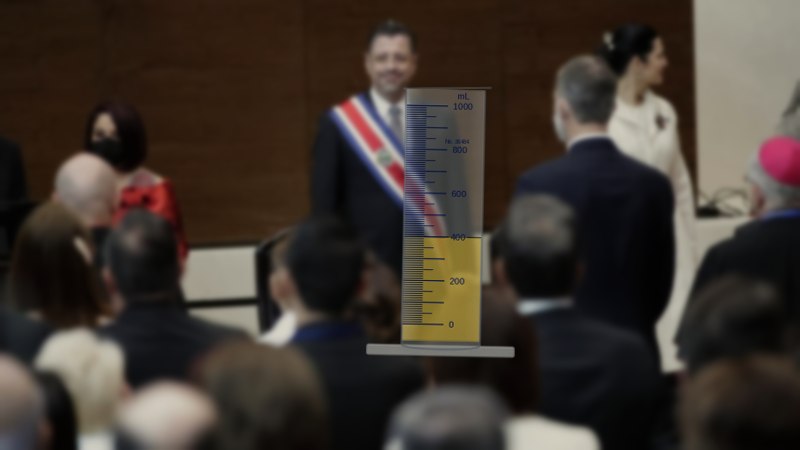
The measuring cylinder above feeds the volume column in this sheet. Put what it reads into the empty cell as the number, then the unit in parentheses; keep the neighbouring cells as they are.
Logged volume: 400 (mL)
